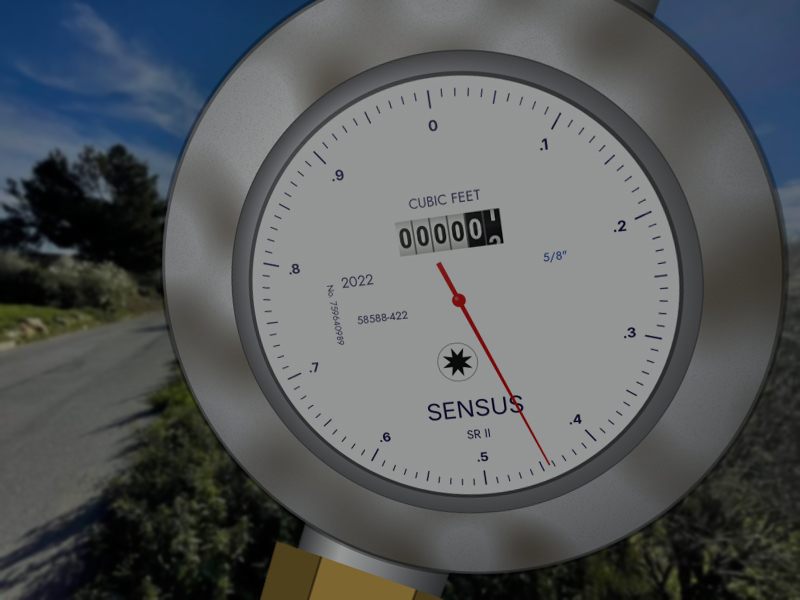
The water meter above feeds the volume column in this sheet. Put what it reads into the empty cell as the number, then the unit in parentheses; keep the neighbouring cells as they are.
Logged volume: 1.44 (ft³)
